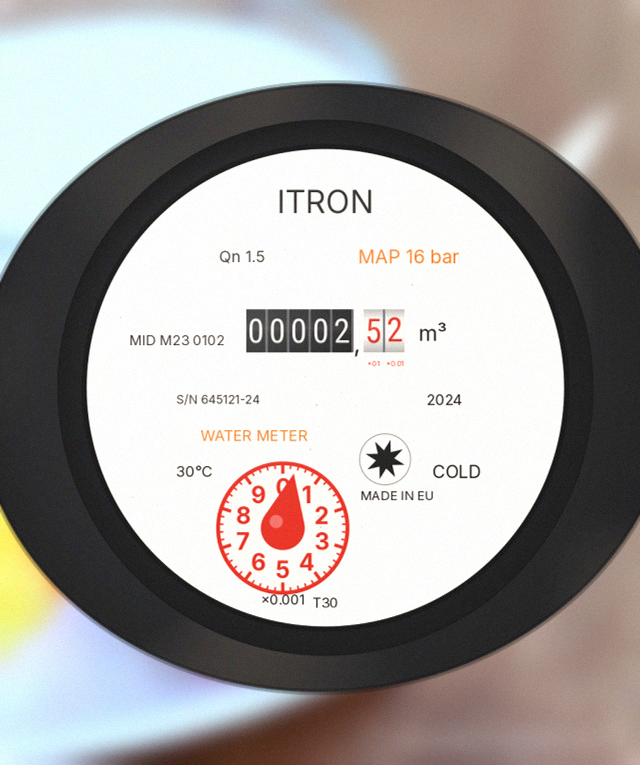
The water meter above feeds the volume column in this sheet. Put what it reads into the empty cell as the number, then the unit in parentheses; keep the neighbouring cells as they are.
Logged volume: 2.520 (m³)
